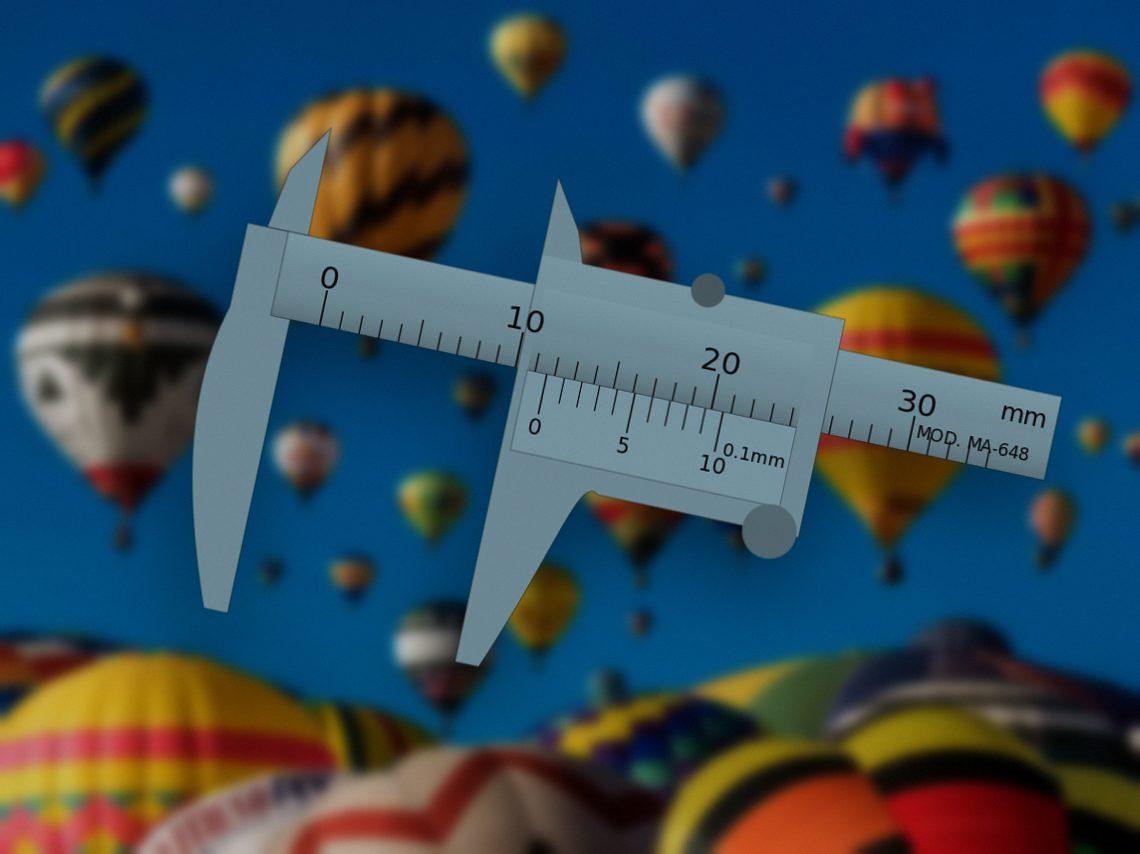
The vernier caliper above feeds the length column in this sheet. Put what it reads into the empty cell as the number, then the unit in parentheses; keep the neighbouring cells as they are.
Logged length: 11.6 (mm)
